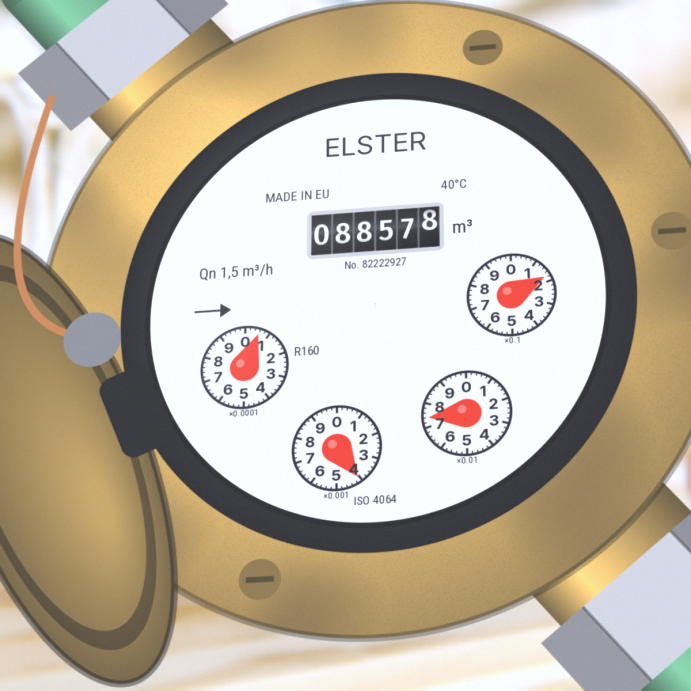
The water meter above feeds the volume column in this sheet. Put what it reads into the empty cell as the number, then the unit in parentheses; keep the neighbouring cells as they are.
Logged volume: 88578.1740 (m³)
